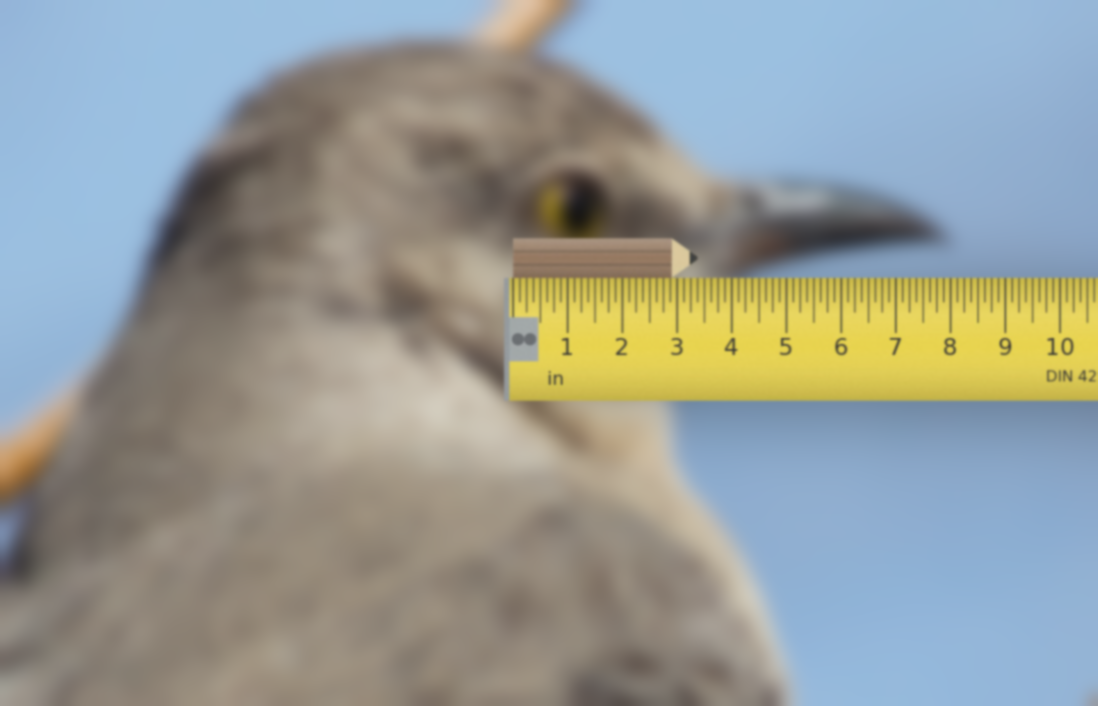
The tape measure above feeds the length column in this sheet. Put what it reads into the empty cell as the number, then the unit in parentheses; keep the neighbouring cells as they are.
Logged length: 3.375 (in)
